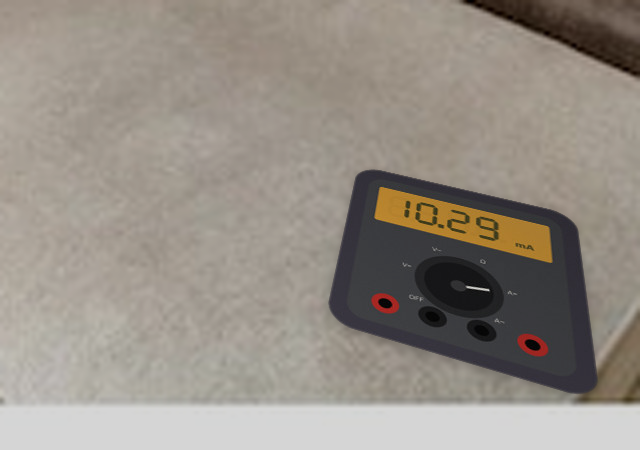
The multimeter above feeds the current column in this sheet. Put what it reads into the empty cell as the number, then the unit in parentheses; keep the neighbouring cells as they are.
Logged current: 10.29 (mA)
